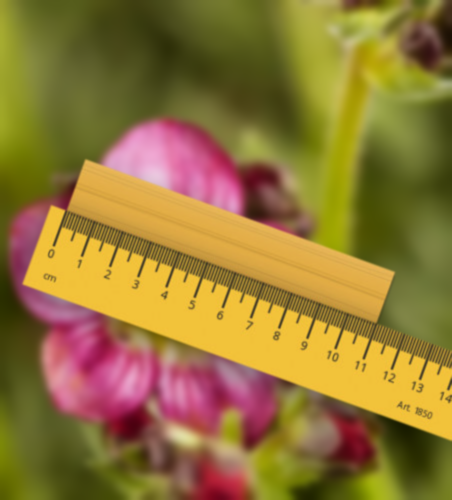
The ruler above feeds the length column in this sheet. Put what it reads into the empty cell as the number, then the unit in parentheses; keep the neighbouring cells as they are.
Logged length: 11 (cm)
